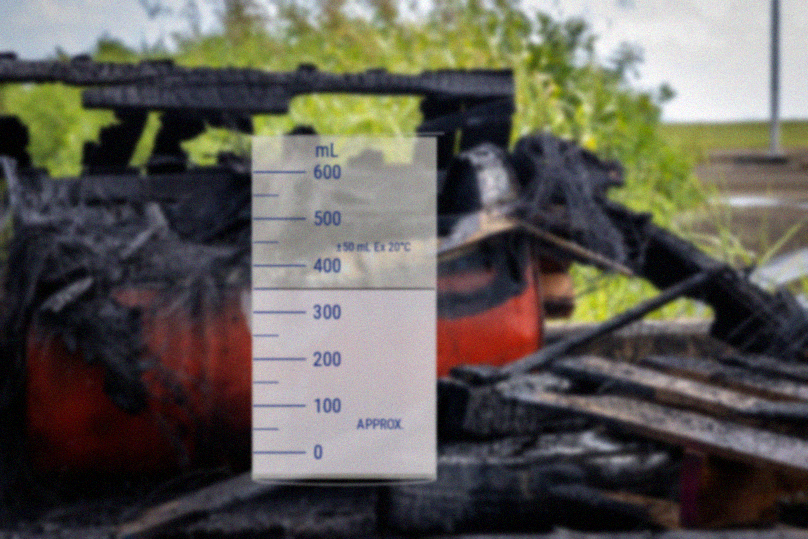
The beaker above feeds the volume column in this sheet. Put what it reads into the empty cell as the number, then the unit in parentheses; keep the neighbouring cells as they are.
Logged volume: 350 (mL)
